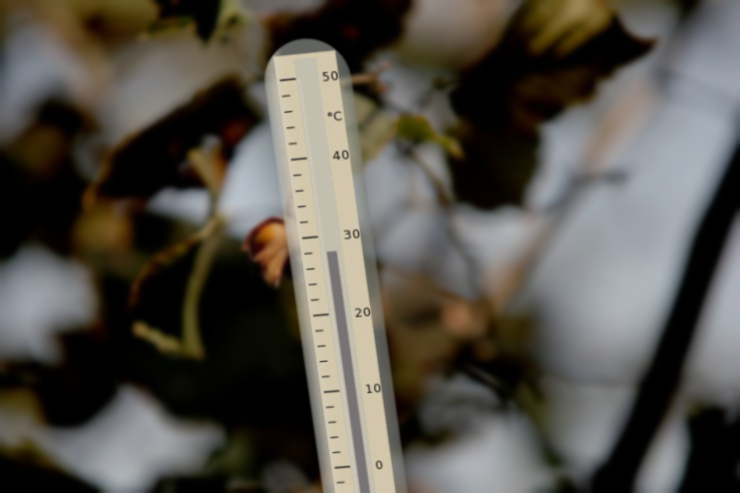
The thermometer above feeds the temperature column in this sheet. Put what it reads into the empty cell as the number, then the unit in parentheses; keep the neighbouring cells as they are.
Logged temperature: 28 (°C)
